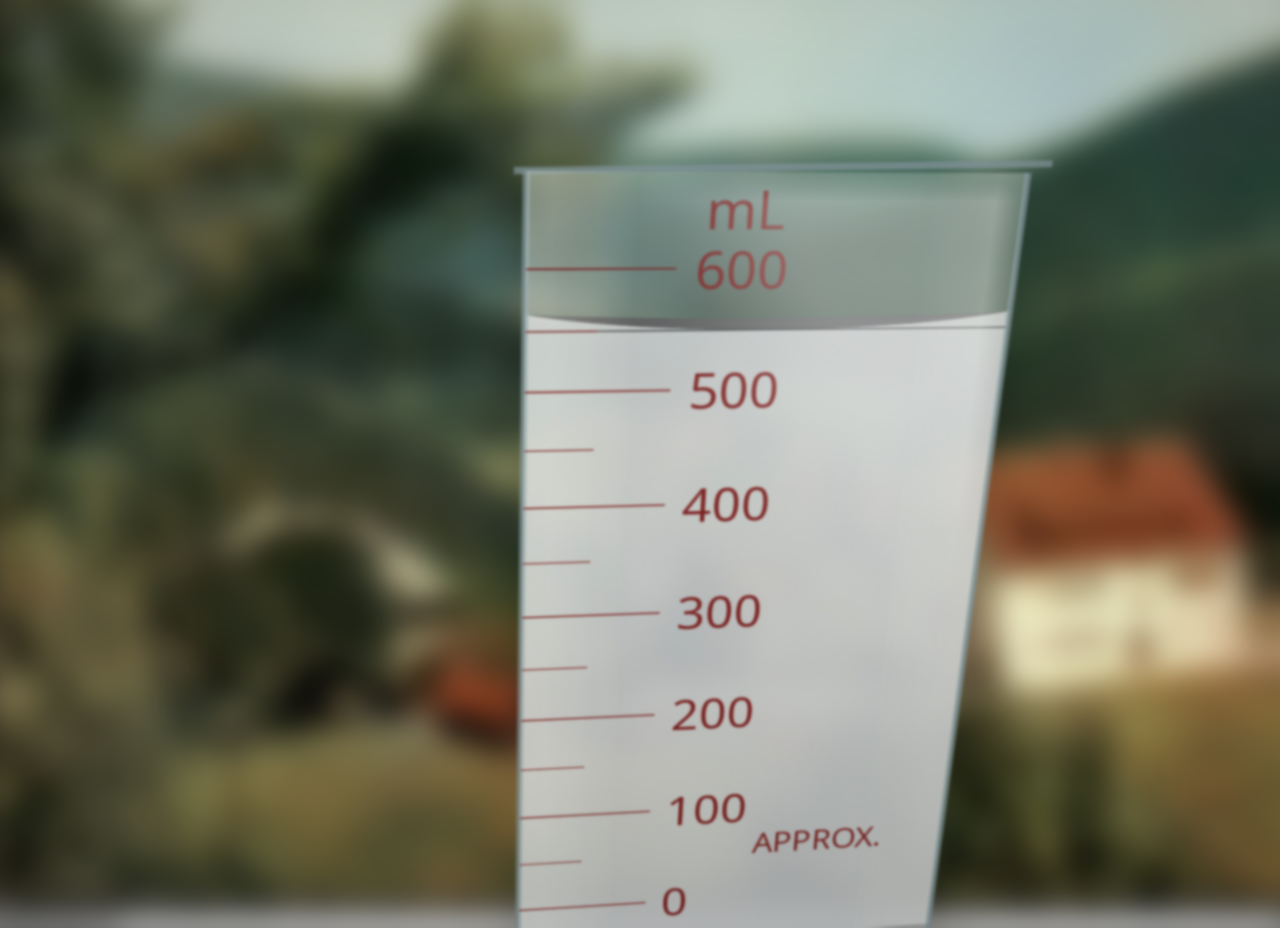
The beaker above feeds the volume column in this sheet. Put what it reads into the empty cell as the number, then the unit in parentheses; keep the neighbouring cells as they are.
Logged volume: 550 (mL)
